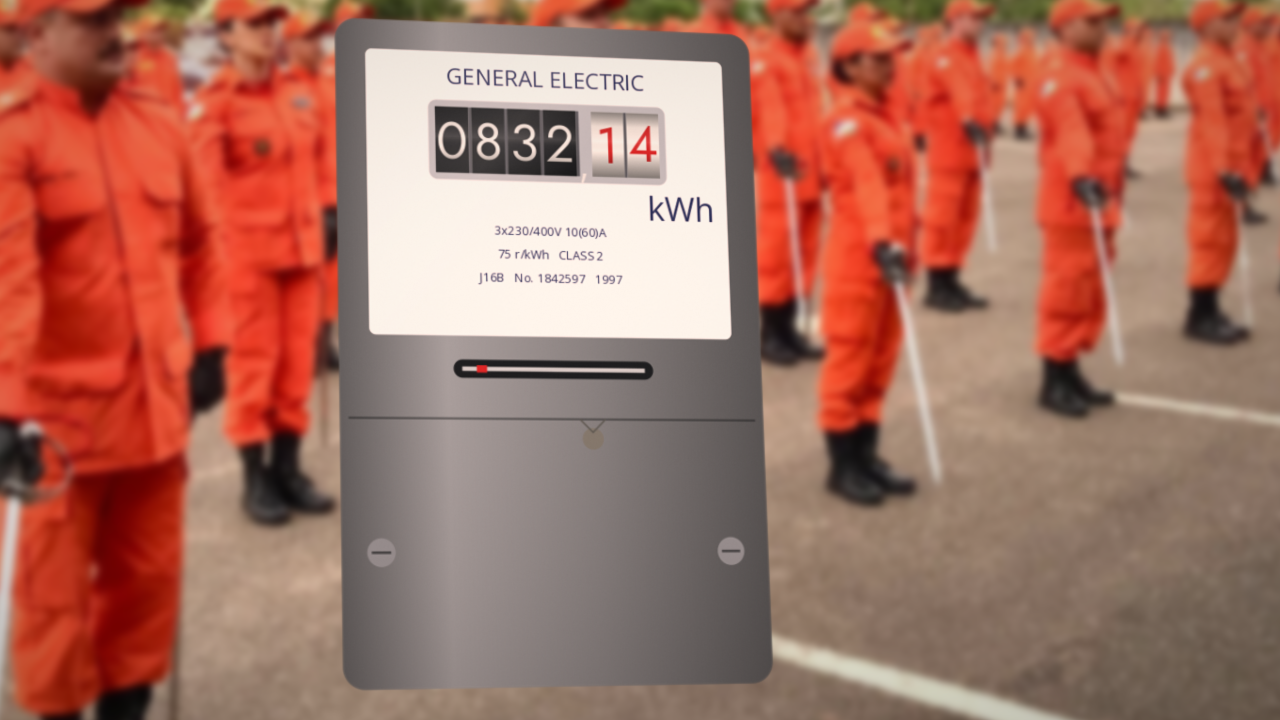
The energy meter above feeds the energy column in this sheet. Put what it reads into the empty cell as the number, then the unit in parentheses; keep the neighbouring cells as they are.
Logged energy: 832.14 (kWh)
